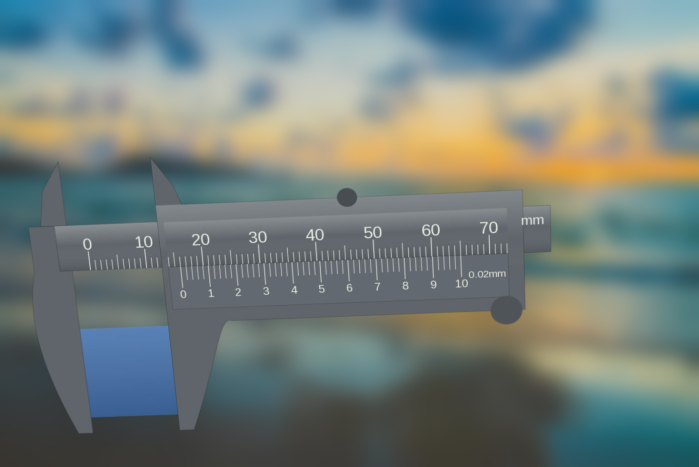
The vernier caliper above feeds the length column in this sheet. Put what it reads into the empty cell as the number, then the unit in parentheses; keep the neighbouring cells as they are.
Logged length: 16.0 (mm)
